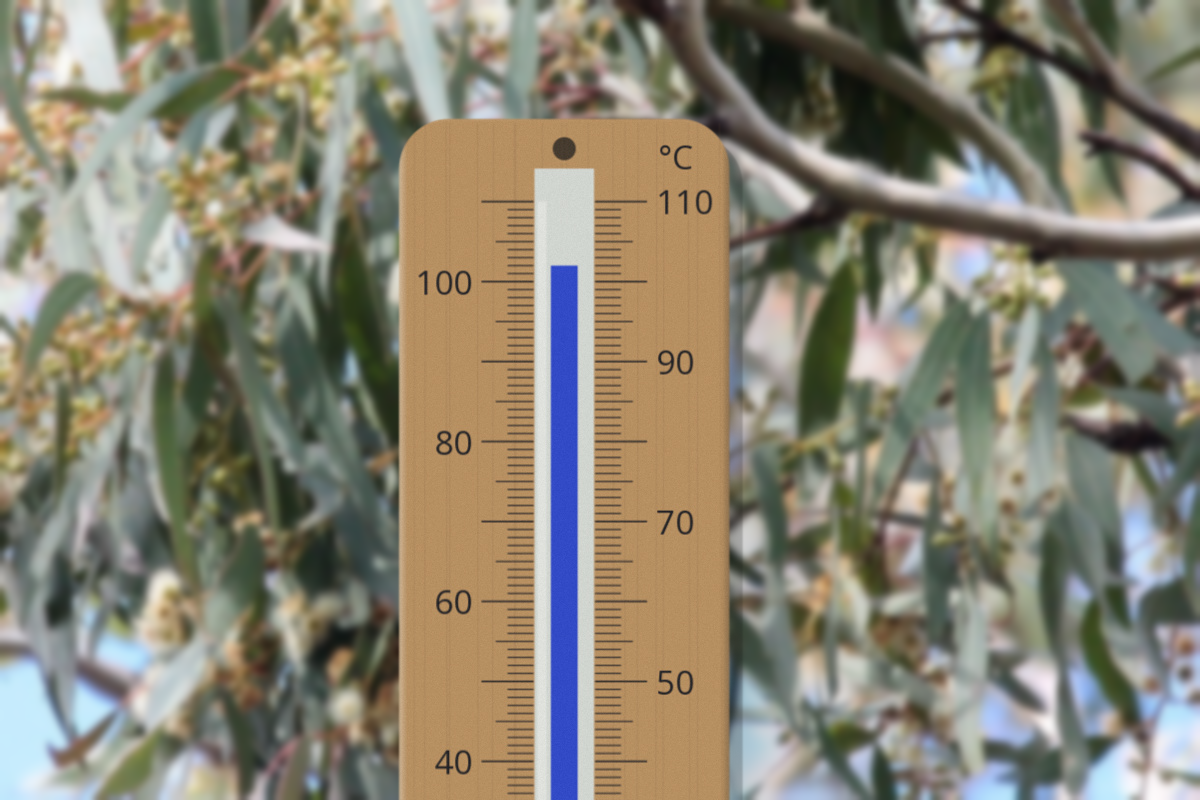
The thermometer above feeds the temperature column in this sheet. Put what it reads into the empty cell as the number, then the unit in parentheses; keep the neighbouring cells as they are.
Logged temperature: 102 (°C)
